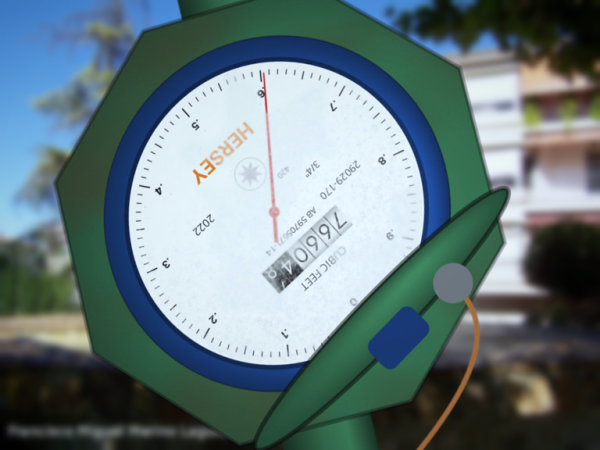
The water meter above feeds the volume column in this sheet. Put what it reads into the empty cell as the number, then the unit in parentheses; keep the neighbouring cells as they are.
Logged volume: 766047.60 (ft³)
